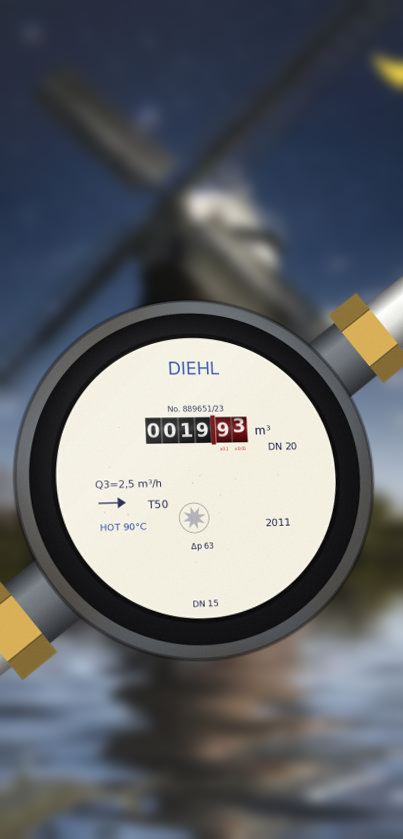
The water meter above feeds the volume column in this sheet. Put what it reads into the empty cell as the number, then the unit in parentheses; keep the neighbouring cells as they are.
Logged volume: 19.93 (m³)
